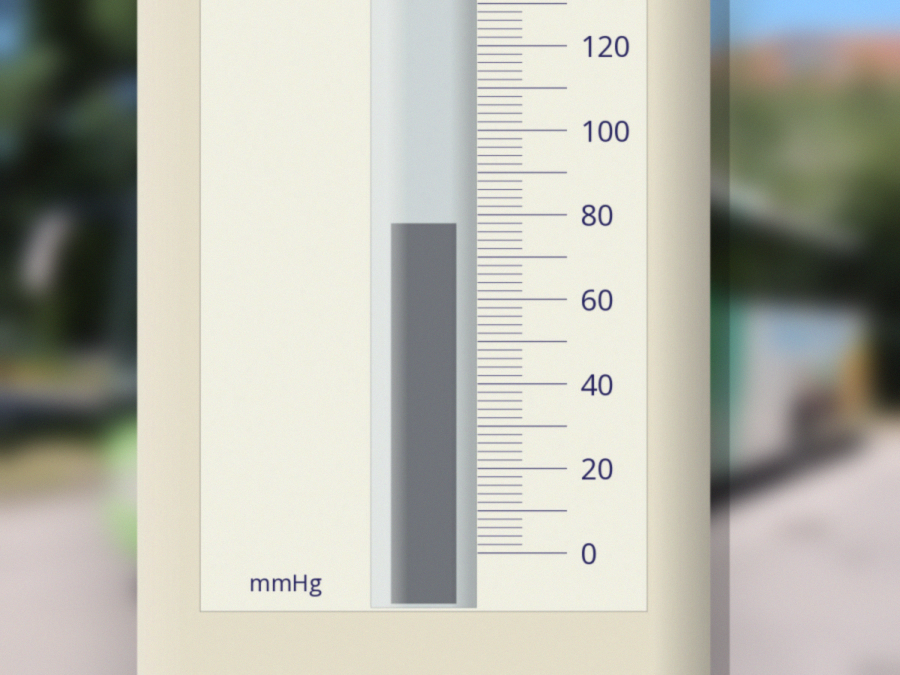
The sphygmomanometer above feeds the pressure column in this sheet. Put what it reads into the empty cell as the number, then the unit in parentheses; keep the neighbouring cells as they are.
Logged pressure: 78 (mmHg)
